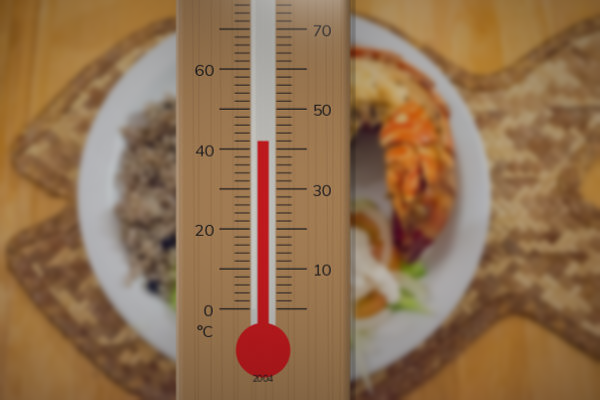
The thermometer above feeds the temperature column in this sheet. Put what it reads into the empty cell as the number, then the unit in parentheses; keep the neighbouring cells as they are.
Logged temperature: 42 (°C)
